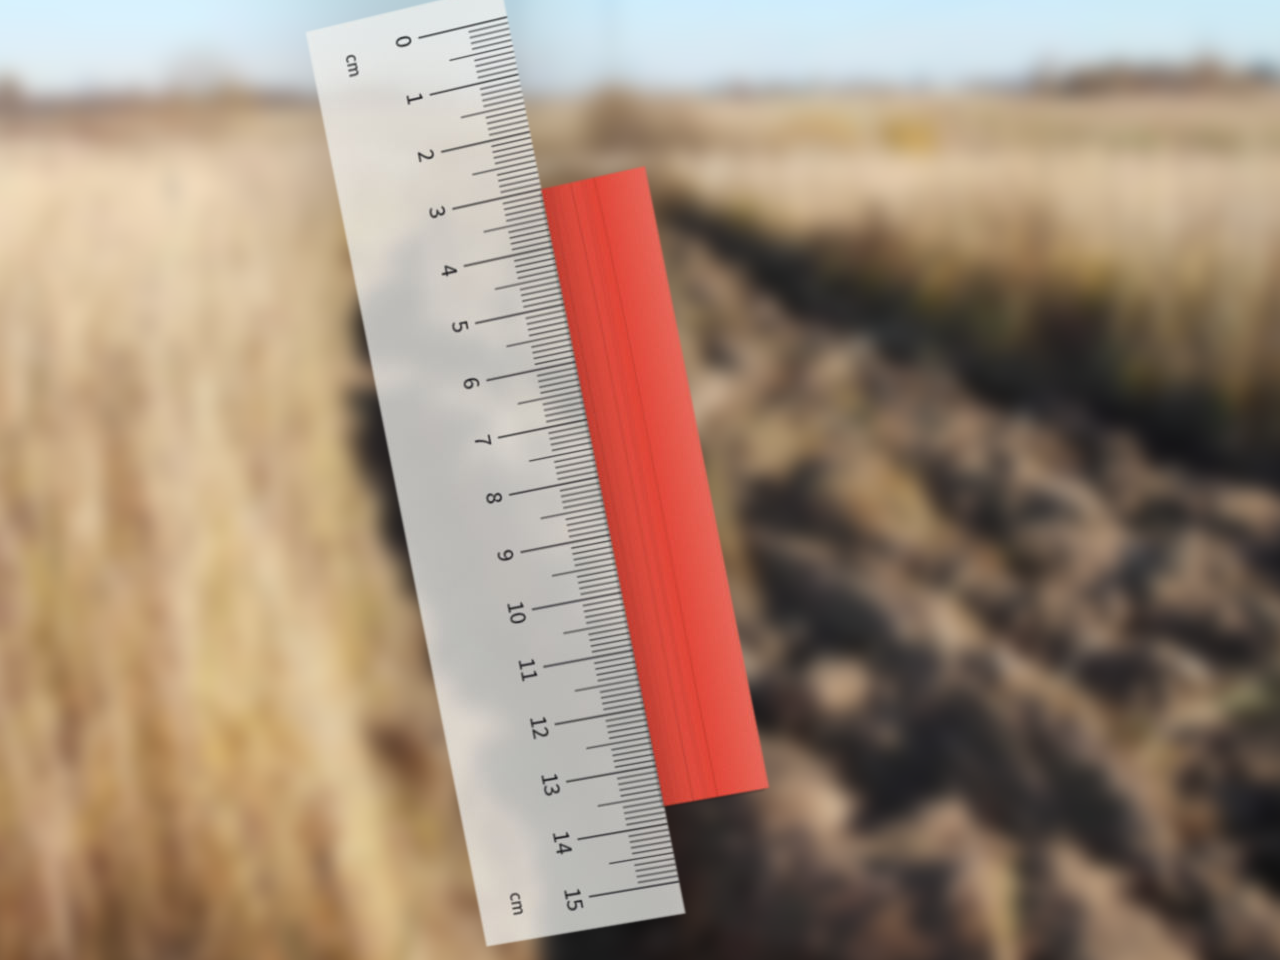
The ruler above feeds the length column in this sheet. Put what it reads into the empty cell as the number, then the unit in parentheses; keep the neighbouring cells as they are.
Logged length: 10.7 (cm)
